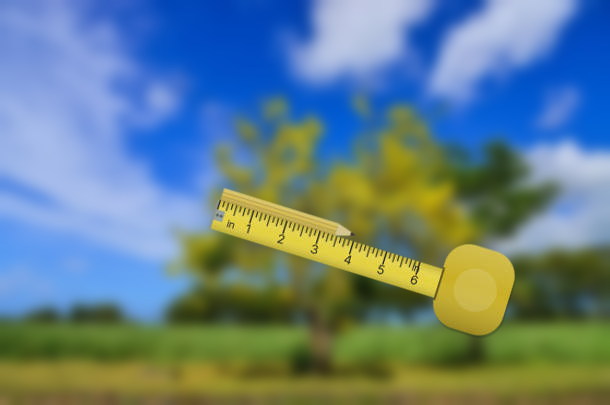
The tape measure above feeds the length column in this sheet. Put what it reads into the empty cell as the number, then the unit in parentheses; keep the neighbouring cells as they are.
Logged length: 4 (in)
